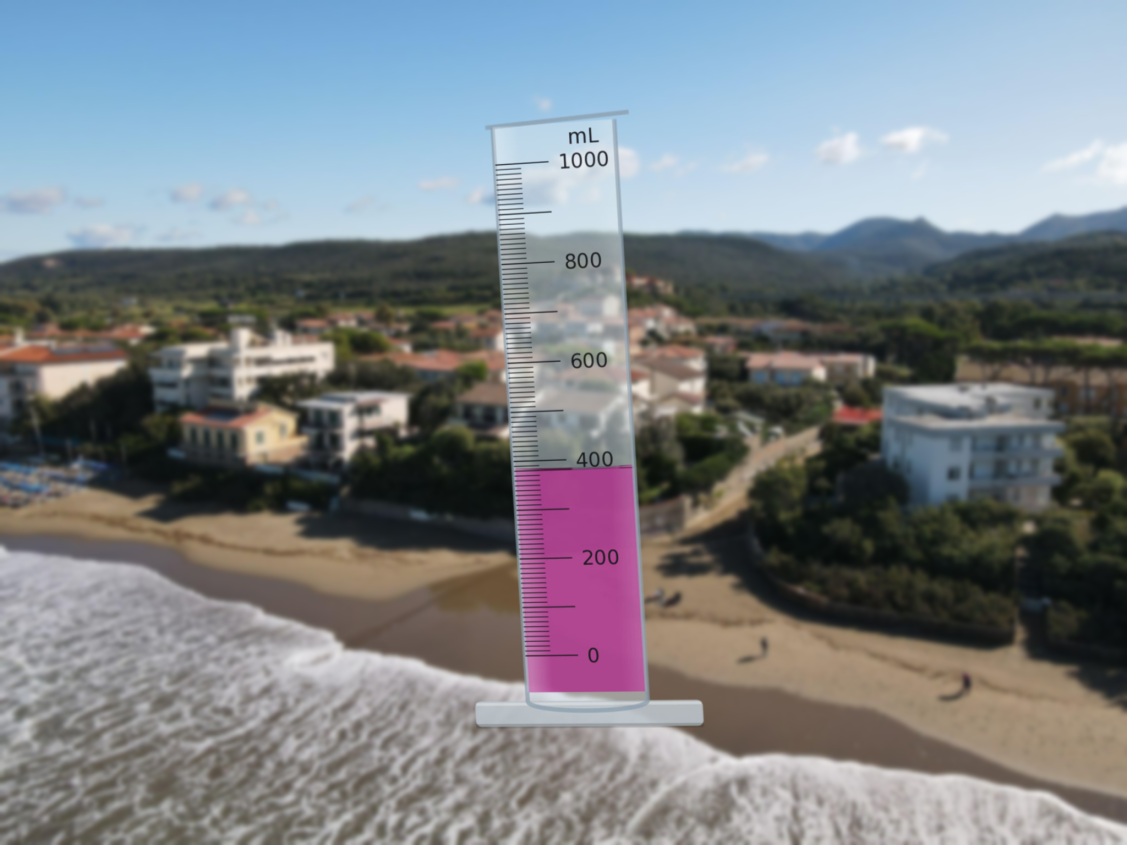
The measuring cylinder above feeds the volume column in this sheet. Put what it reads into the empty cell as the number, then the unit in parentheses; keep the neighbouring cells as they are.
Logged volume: 380 (mL)
